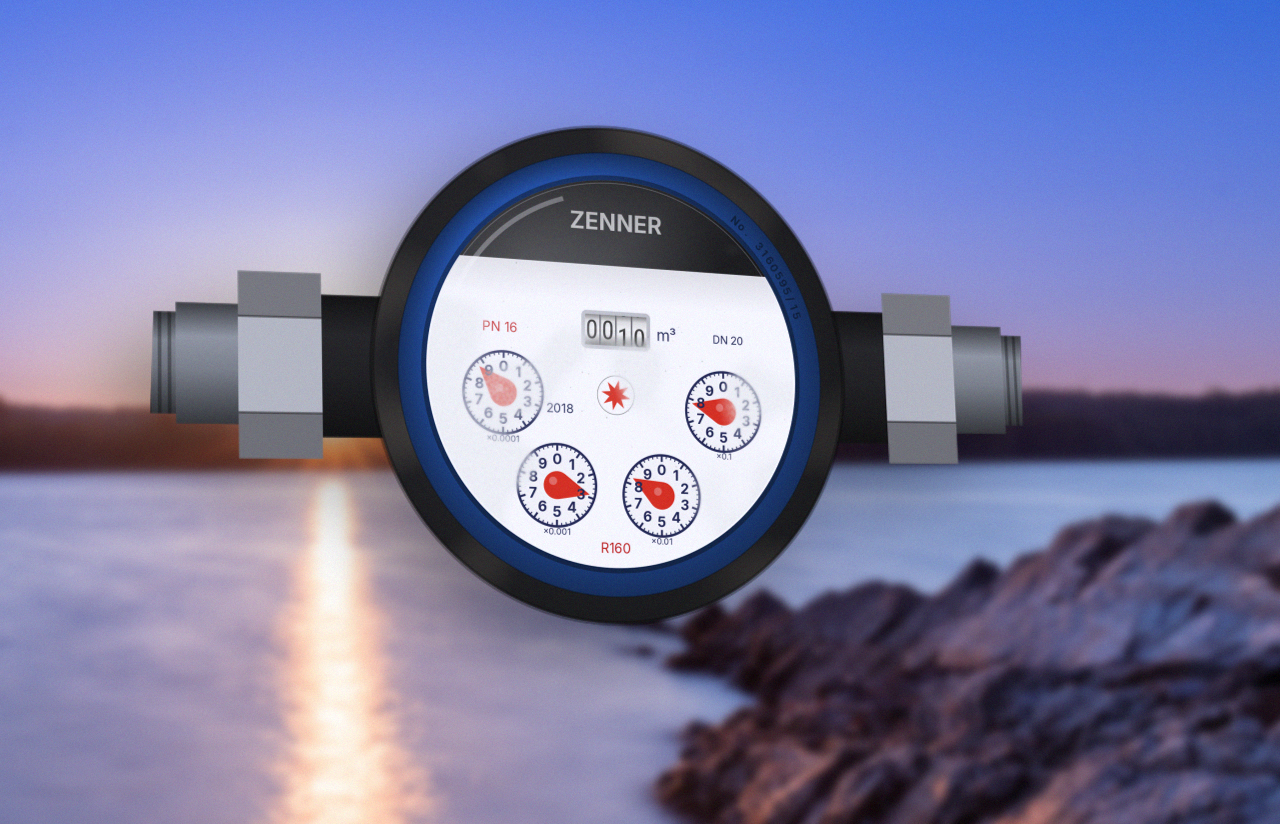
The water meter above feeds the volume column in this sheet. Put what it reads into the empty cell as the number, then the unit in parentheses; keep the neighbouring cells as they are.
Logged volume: 9.7828 (m³)
